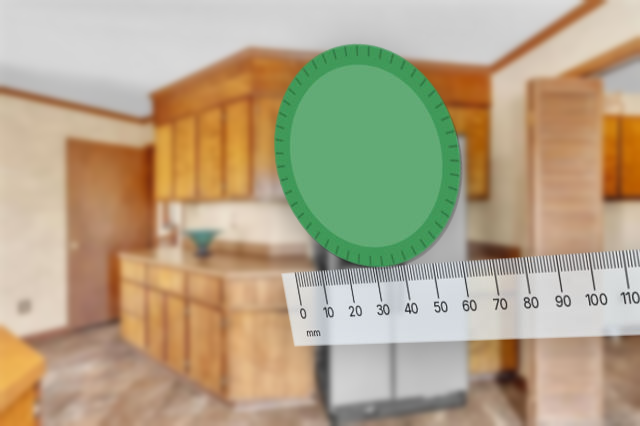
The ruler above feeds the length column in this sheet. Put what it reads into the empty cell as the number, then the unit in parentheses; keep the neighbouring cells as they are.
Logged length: 65 (mm)
